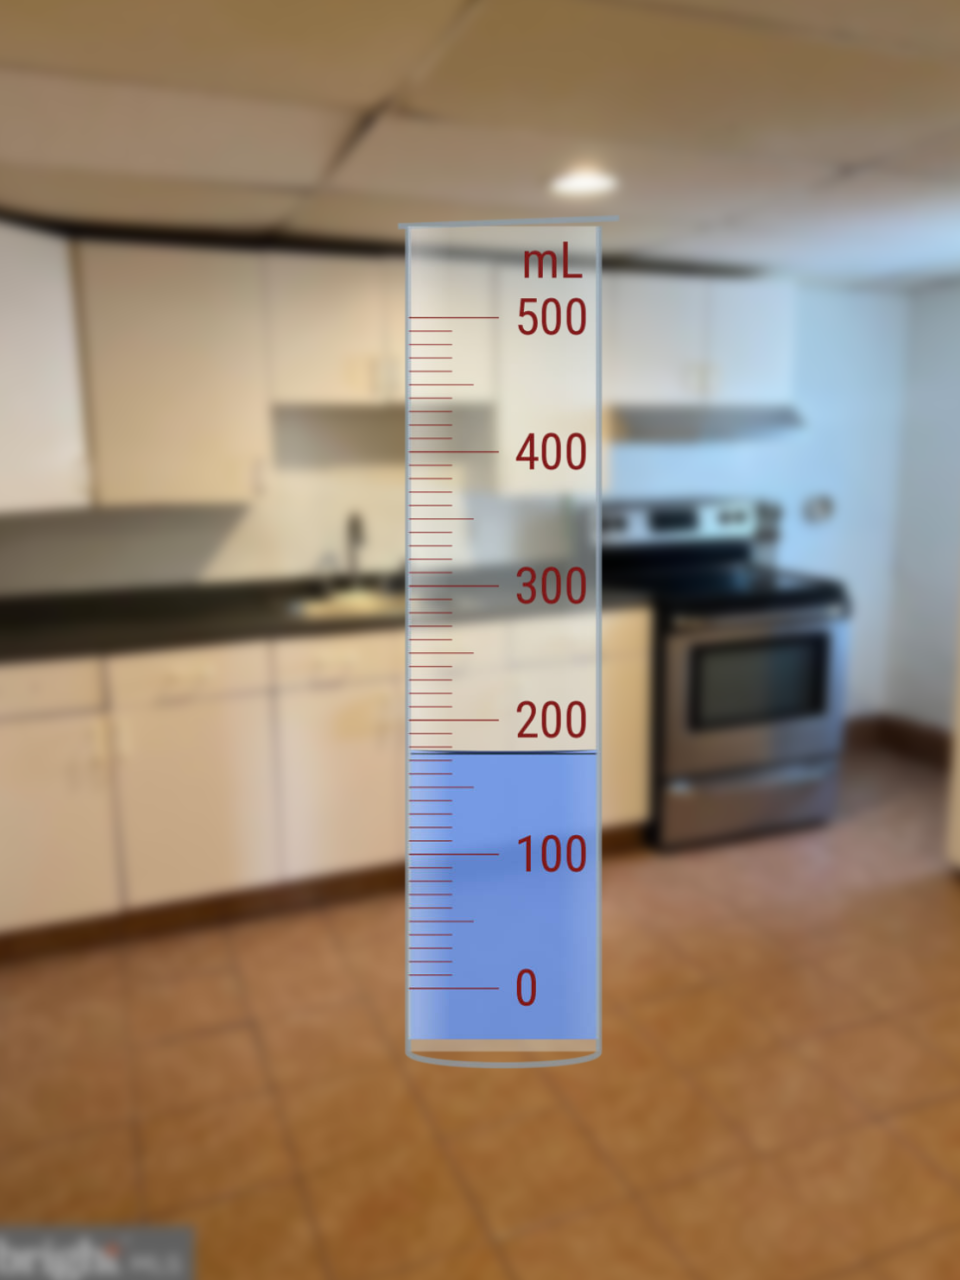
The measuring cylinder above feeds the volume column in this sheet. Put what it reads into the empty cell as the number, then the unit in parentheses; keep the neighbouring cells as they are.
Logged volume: 175 (mL)
